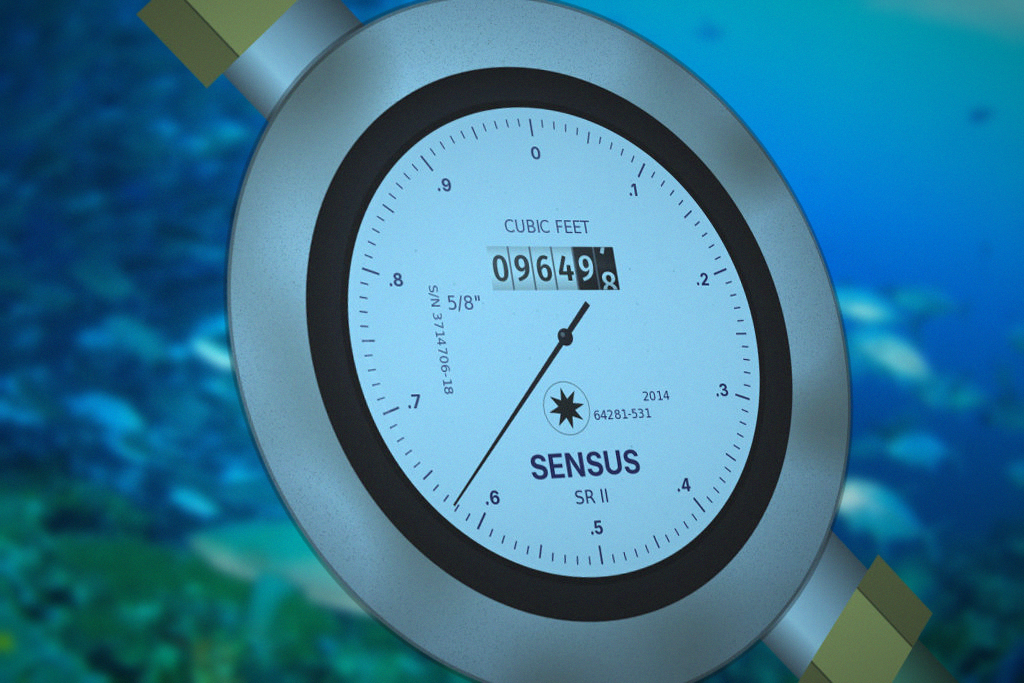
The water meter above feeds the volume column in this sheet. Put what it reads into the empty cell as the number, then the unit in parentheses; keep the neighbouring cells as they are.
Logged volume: 96497.62 (ft³)
